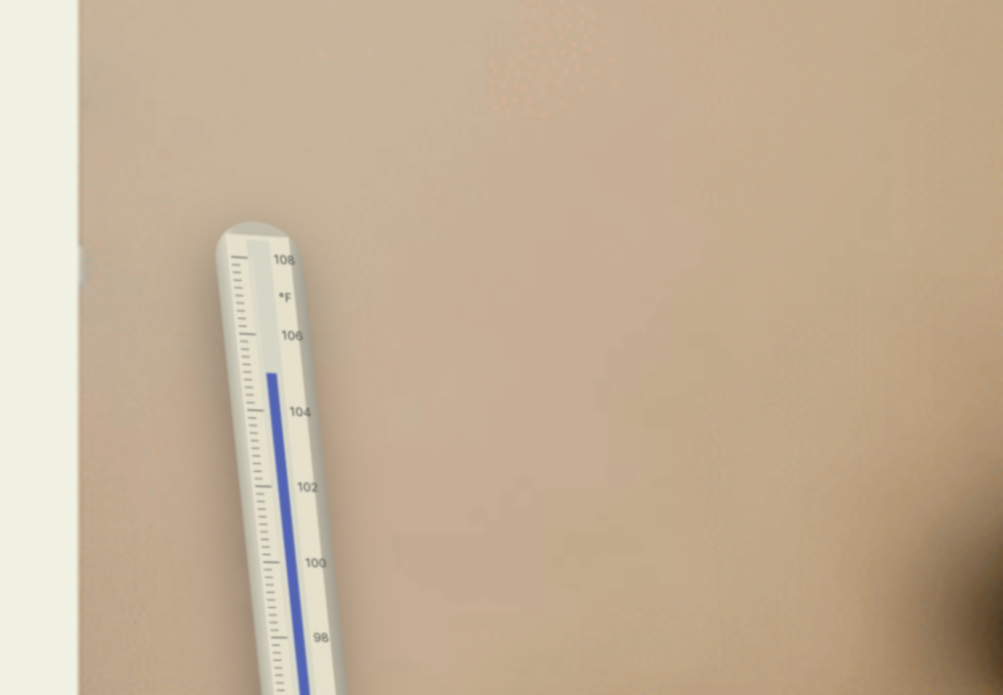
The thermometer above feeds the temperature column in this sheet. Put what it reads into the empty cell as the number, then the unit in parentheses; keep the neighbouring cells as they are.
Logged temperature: 105 (°F)
